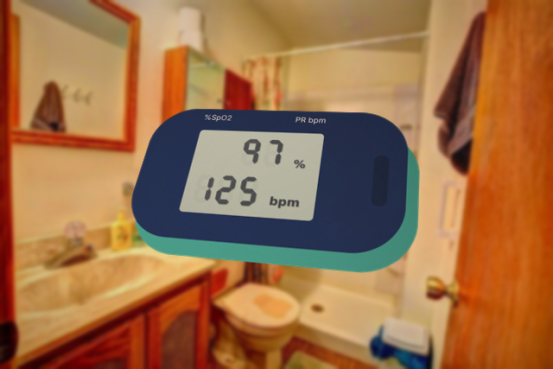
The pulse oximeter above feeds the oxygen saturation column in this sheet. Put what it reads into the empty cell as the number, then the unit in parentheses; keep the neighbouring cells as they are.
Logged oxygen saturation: 97 (%)
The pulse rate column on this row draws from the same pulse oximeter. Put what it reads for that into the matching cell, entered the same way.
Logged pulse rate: 125 (bpm)
